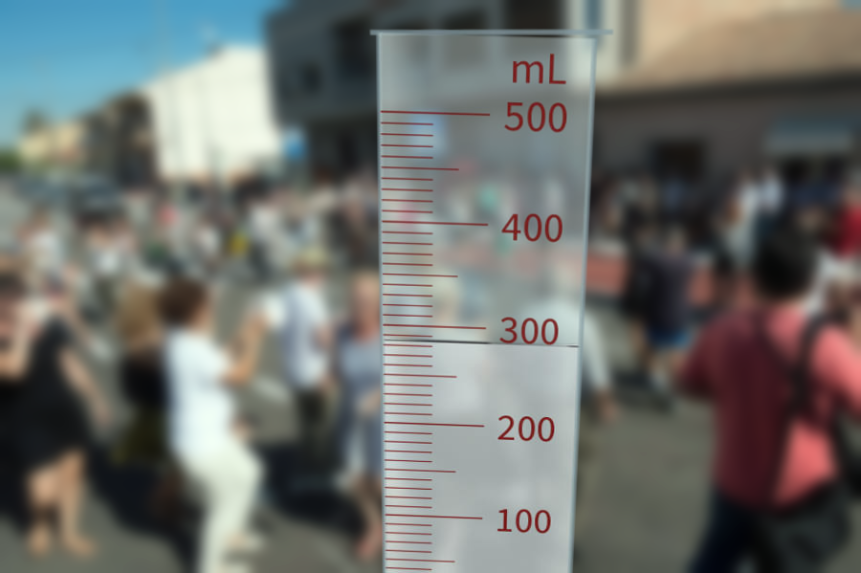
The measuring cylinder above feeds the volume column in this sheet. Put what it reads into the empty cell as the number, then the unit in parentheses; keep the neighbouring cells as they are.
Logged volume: 285 (mL)
